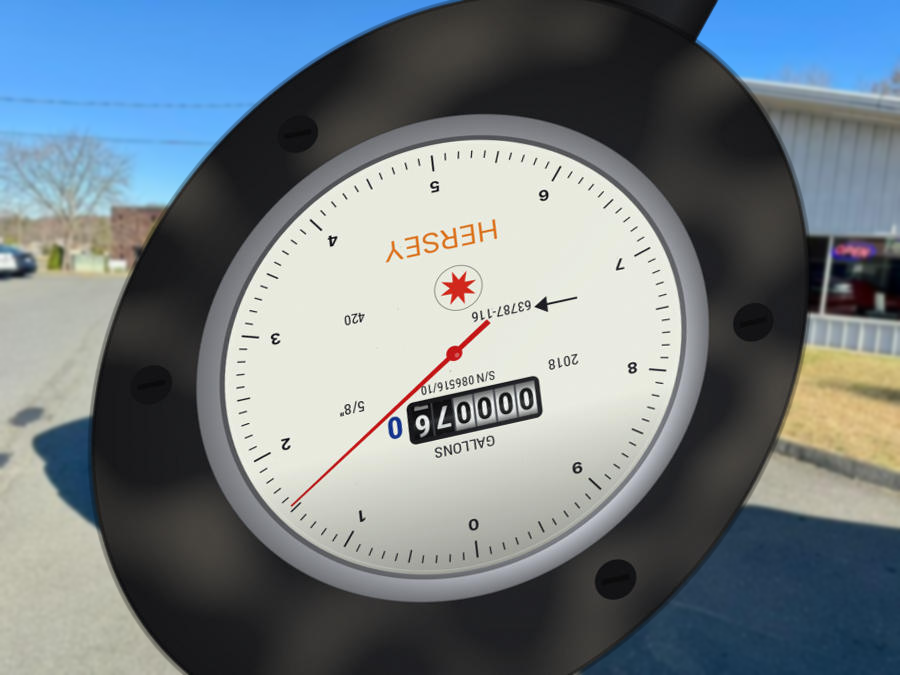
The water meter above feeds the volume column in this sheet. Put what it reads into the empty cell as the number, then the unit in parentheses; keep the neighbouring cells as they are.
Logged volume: 761.5 (gal)
